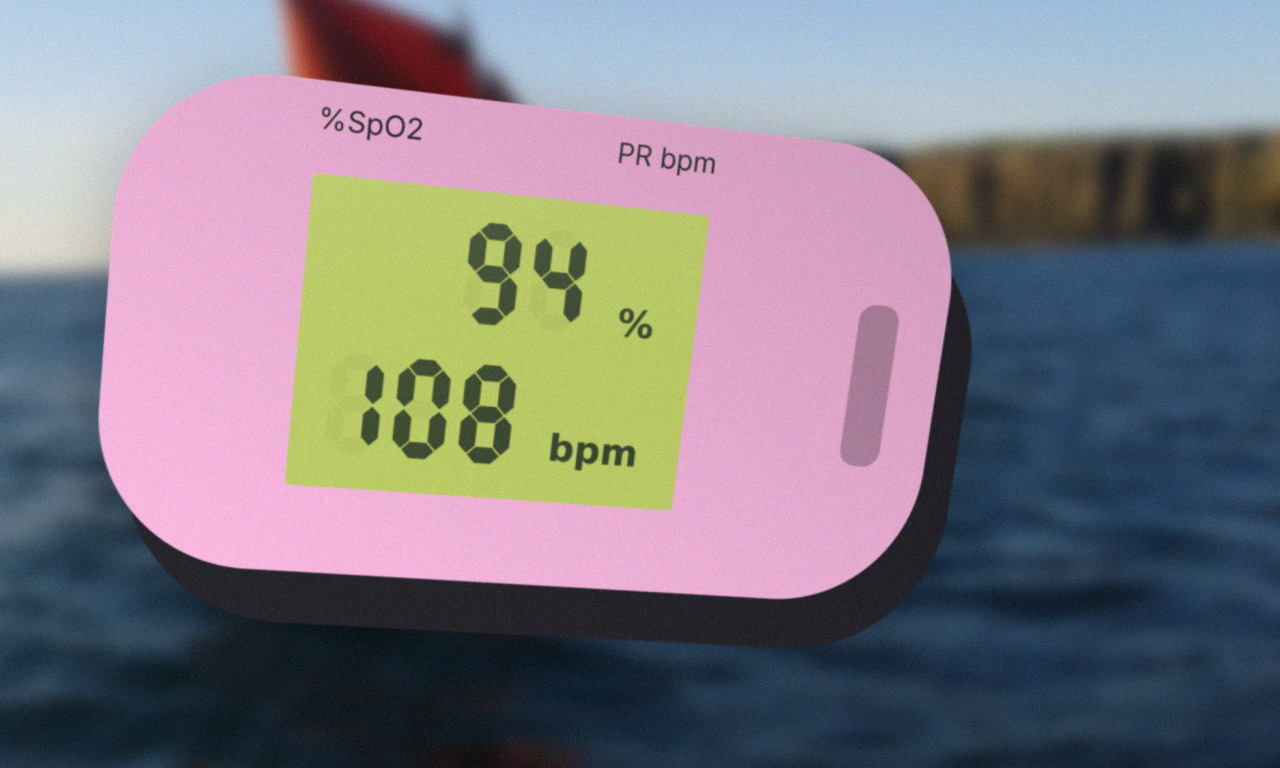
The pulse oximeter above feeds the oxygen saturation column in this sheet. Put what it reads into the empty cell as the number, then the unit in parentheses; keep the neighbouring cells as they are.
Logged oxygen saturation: 94 (%)
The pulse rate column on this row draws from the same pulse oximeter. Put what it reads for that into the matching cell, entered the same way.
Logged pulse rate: 108 (bpm)
